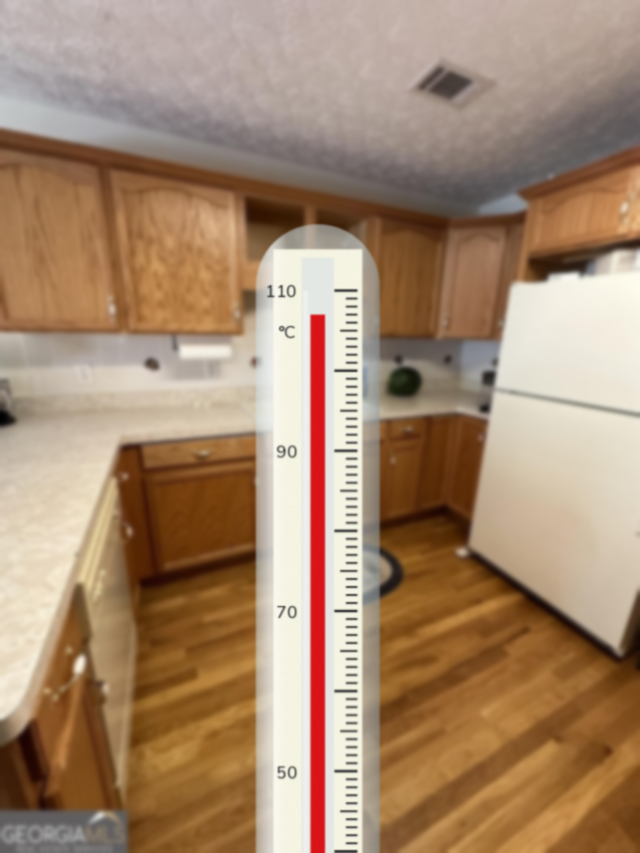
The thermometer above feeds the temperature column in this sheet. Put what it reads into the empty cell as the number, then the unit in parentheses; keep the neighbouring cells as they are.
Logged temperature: 107 (°C)
